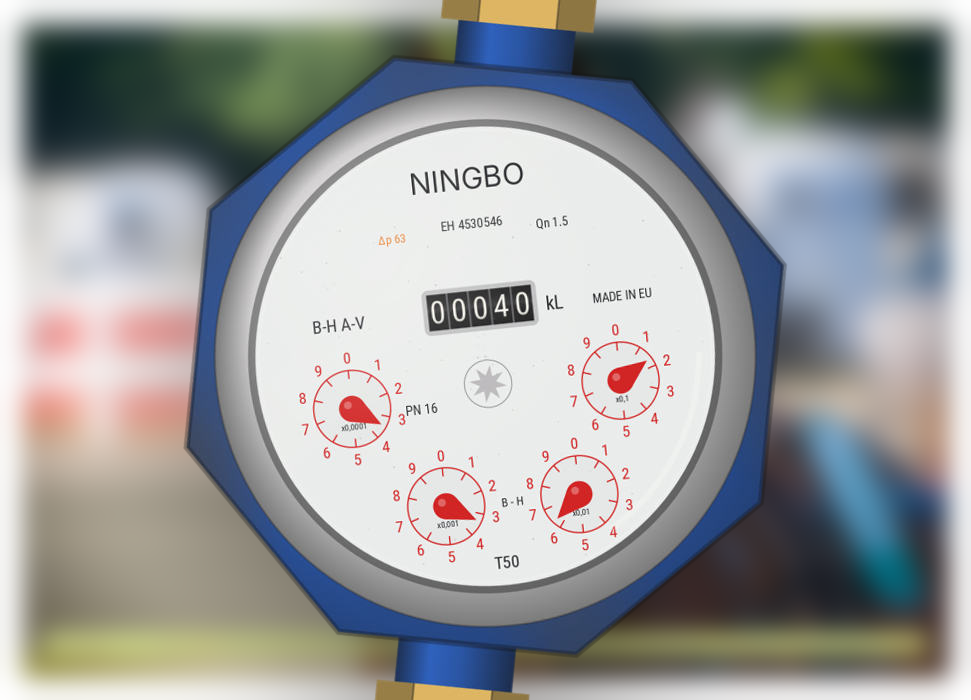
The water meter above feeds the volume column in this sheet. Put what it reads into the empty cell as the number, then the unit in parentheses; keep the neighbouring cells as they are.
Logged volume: 40.1633 (kL)
